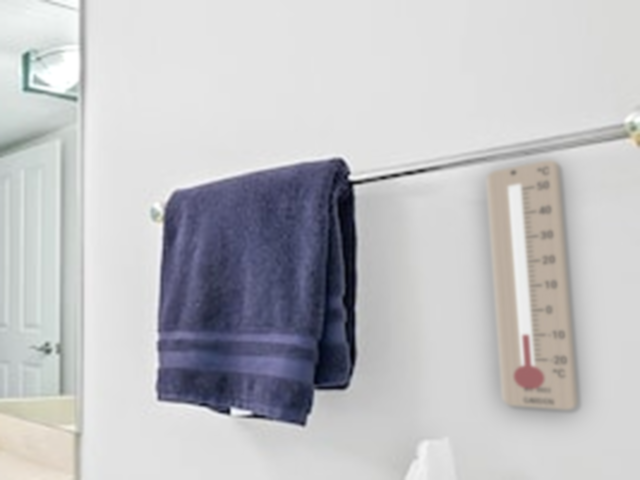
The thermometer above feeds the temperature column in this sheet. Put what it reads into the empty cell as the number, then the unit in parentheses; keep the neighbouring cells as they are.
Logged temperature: -10 (°C)
